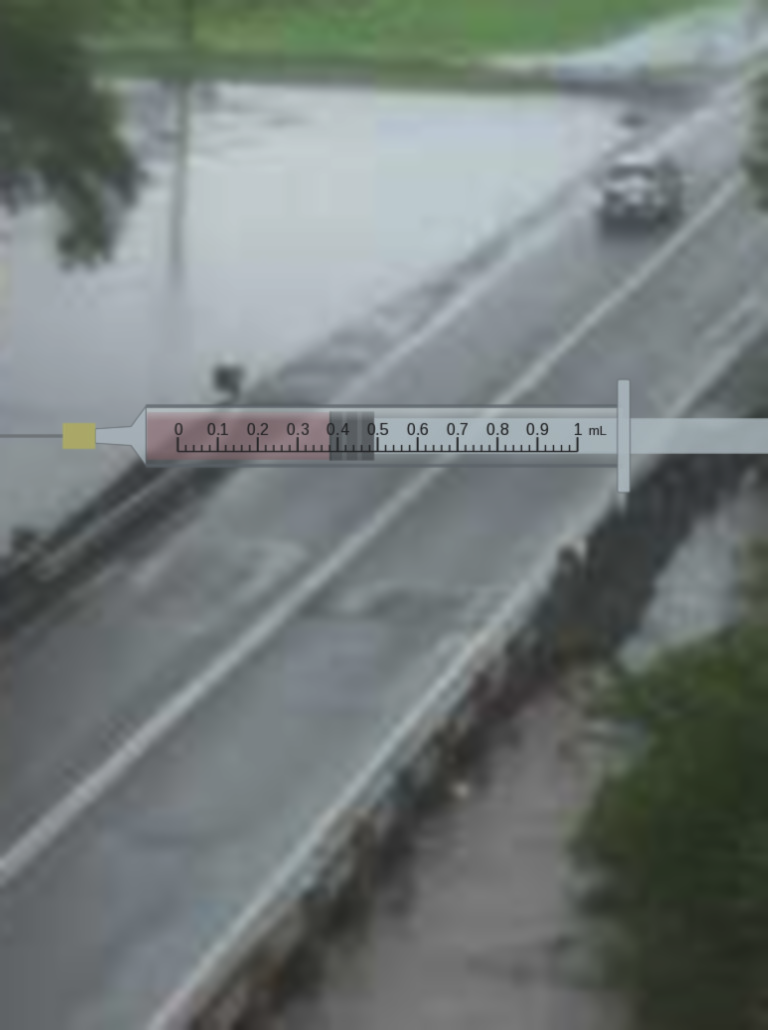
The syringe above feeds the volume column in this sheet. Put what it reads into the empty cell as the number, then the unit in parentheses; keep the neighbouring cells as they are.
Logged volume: 0.38 (mL)
